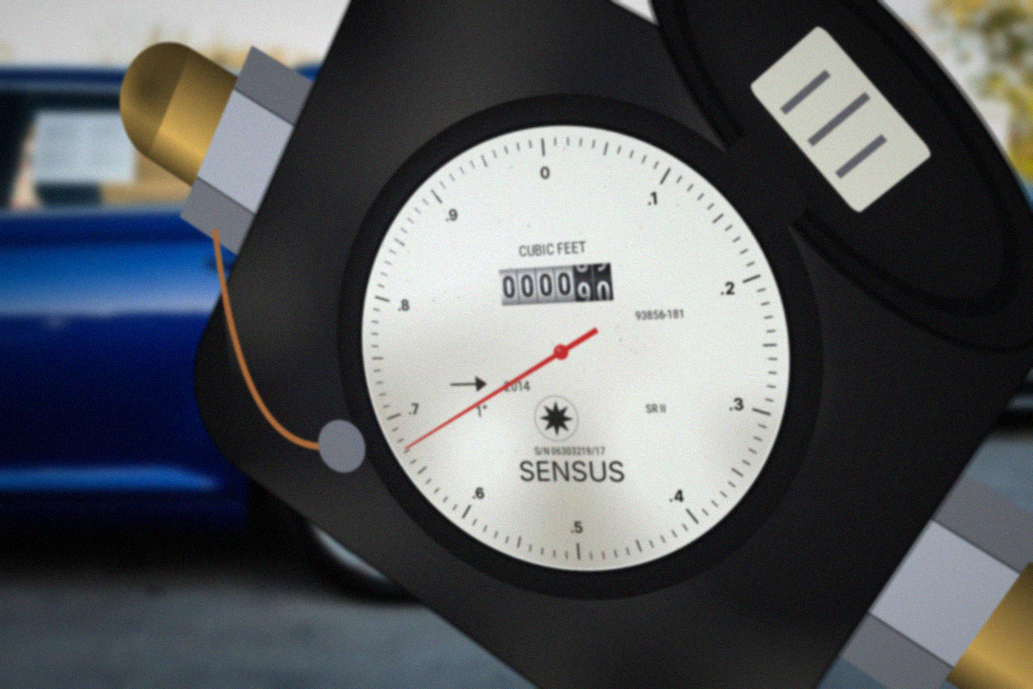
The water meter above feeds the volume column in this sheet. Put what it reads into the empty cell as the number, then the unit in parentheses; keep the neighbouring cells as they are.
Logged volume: 89.67 (ft³)
